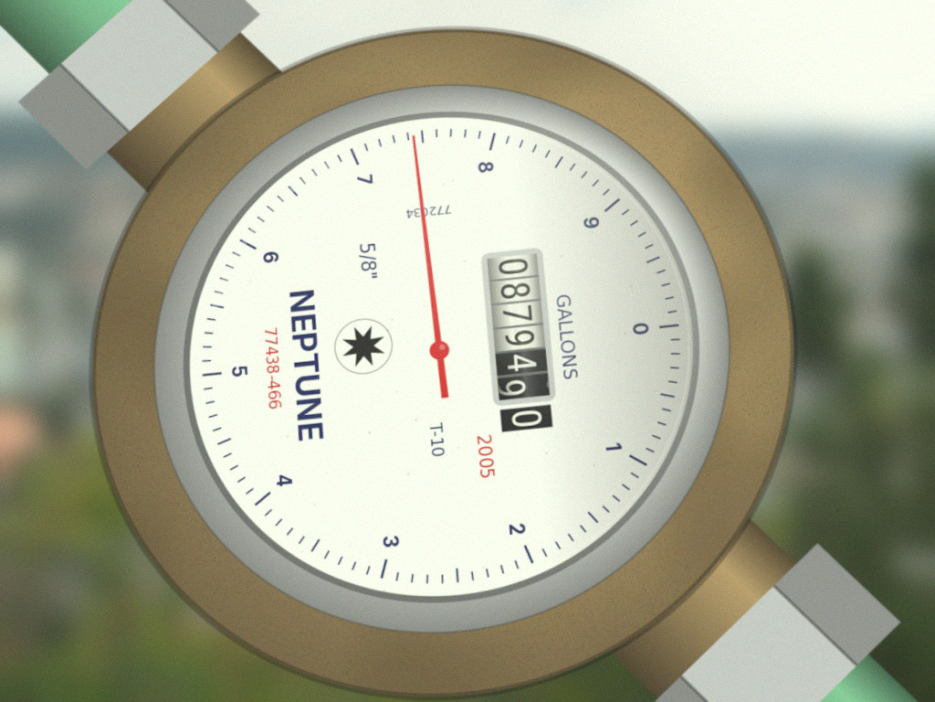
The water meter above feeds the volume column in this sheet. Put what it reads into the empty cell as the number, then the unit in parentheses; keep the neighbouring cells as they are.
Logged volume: 879487.4 (gal)
